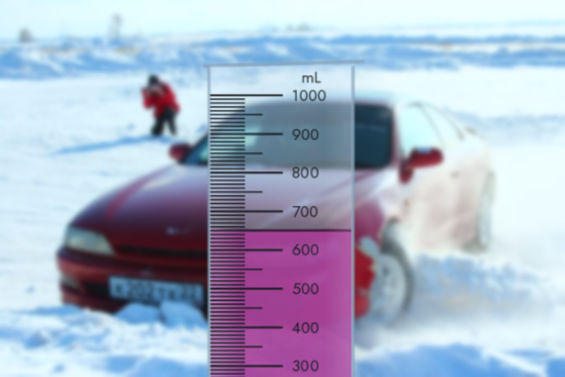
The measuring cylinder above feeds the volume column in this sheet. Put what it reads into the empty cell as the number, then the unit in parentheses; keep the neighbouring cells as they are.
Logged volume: 650 (mL)
